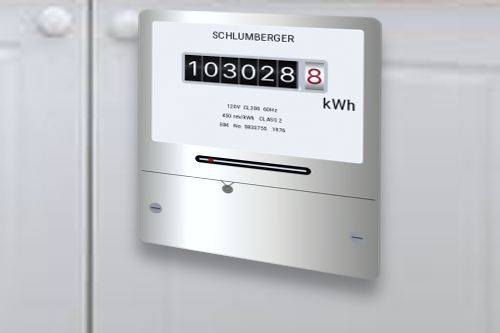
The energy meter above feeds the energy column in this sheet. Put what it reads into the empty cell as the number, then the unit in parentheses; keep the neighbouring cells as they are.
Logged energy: 103028.8 (kWh)
